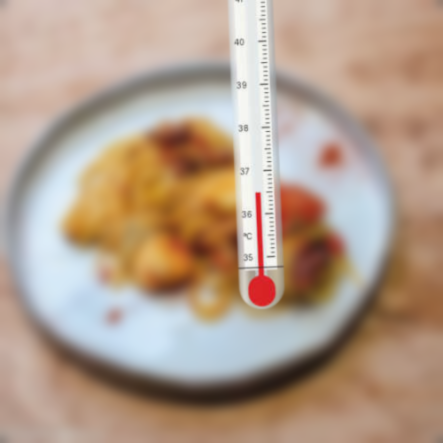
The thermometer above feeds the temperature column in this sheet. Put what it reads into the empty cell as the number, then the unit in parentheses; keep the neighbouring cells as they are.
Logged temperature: 36.5 (°C)
